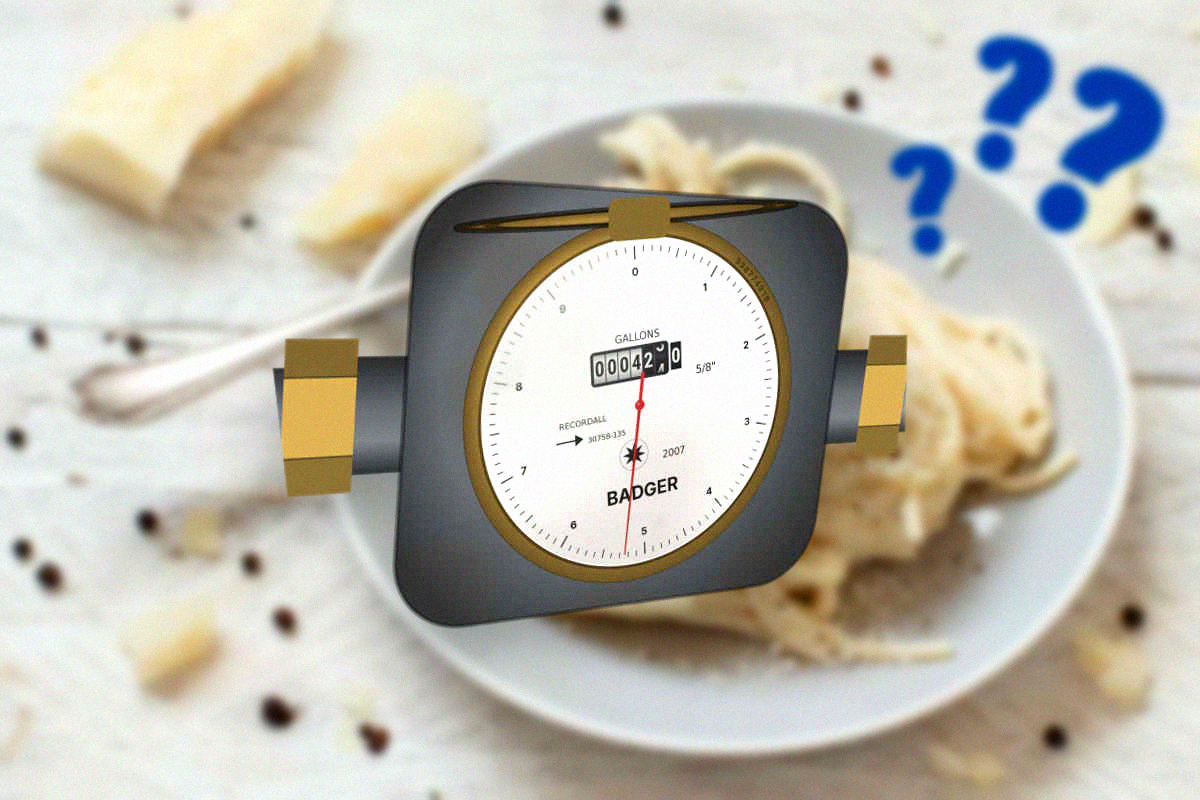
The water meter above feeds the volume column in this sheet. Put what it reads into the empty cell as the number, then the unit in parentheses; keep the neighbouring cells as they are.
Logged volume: 4235.2 (gal)
